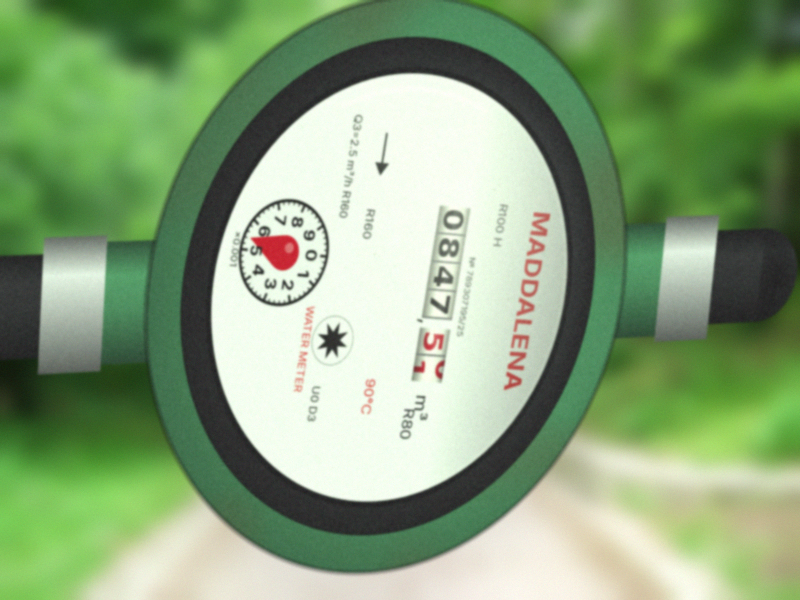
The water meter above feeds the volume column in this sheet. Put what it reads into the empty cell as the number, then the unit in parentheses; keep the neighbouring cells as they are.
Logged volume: 847.505 (m³)
